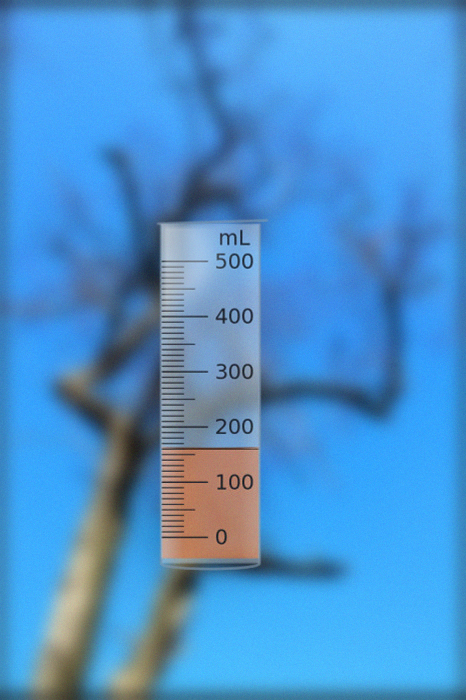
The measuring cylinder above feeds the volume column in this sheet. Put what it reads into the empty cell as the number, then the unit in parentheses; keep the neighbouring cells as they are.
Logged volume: 160 (mL)
